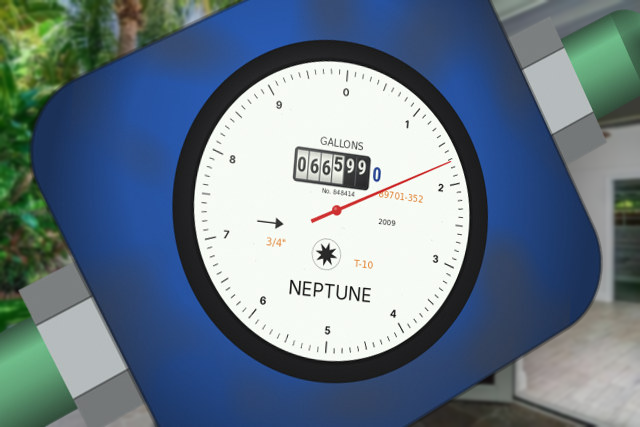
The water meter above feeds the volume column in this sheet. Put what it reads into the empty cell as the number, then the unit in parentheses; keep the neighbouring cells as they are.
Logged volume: 665991.7 (gal)
